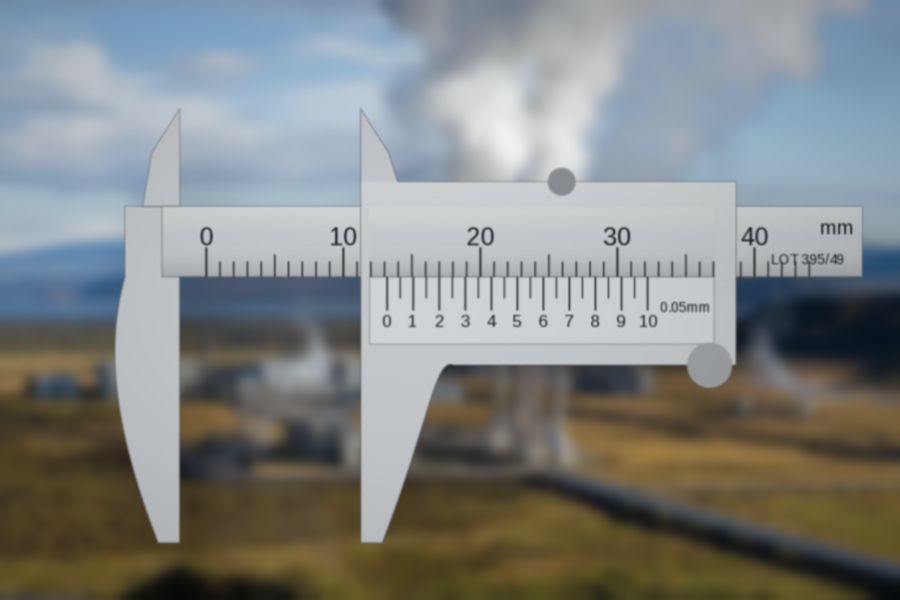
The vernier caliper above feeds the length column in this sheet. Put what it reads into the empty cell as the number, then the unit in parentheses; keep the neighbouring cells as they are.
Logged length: 13.2 (mm)
